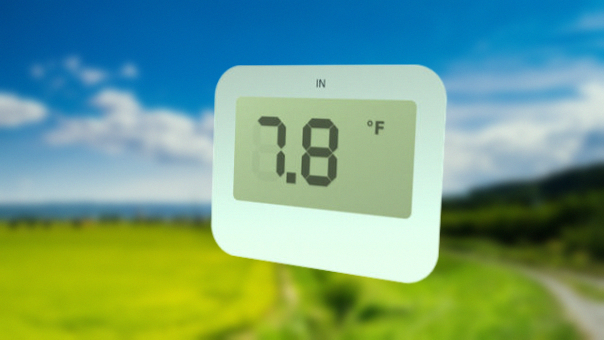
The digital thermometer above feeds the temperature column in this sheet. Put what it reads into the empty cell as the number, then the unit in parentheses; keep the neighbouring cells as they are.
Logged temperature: 7.8 (°F)
